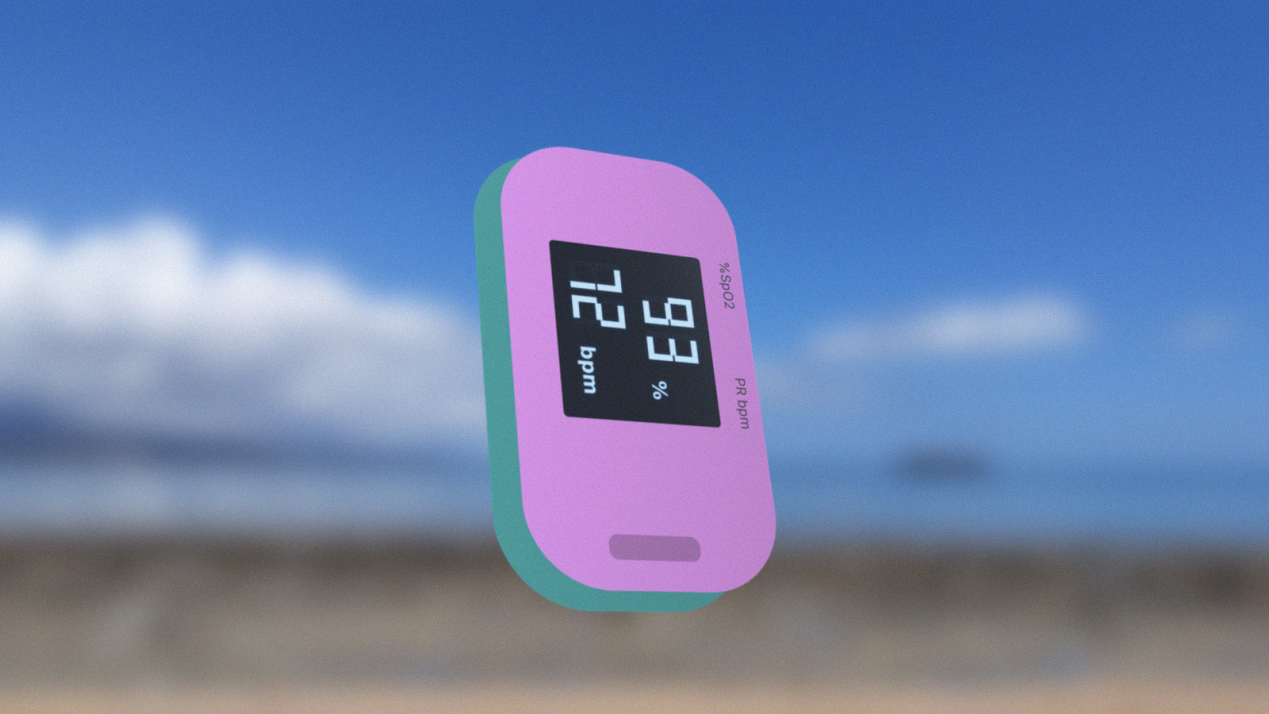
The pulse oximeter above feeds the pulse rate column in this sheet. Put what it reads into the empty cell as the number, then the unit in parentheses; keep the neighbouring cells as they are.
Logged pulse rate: 72 (bpm)
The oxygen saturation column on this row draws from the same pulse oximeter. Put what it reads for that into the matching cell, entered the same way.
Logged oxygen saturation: 93 (%)
